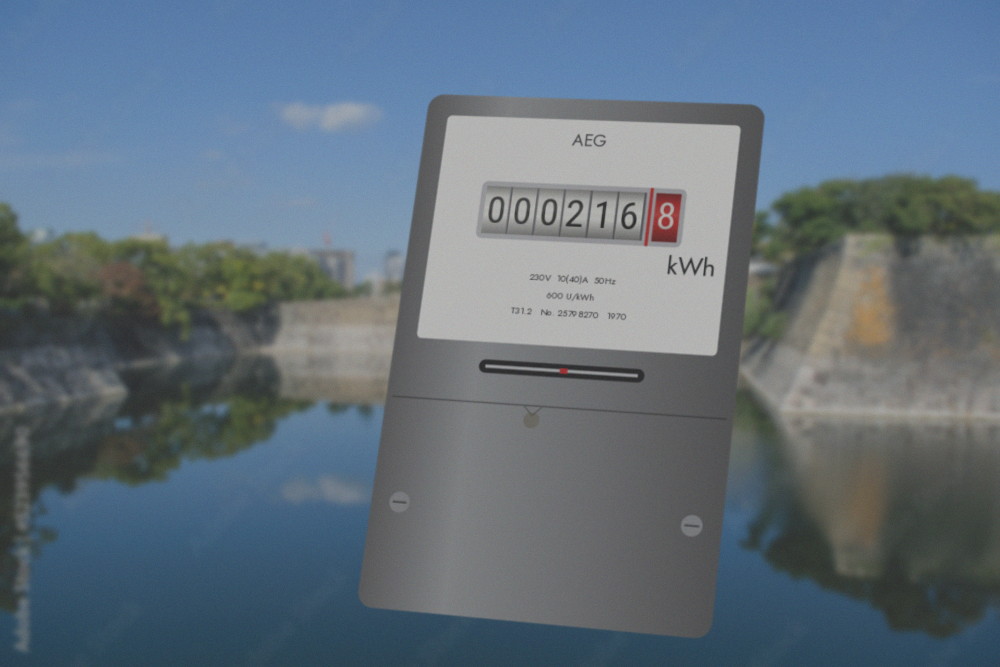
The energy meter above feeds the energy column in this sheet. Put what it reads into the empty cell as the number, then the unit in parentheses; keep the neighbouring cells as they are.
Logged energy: 216.8 (kWh)
